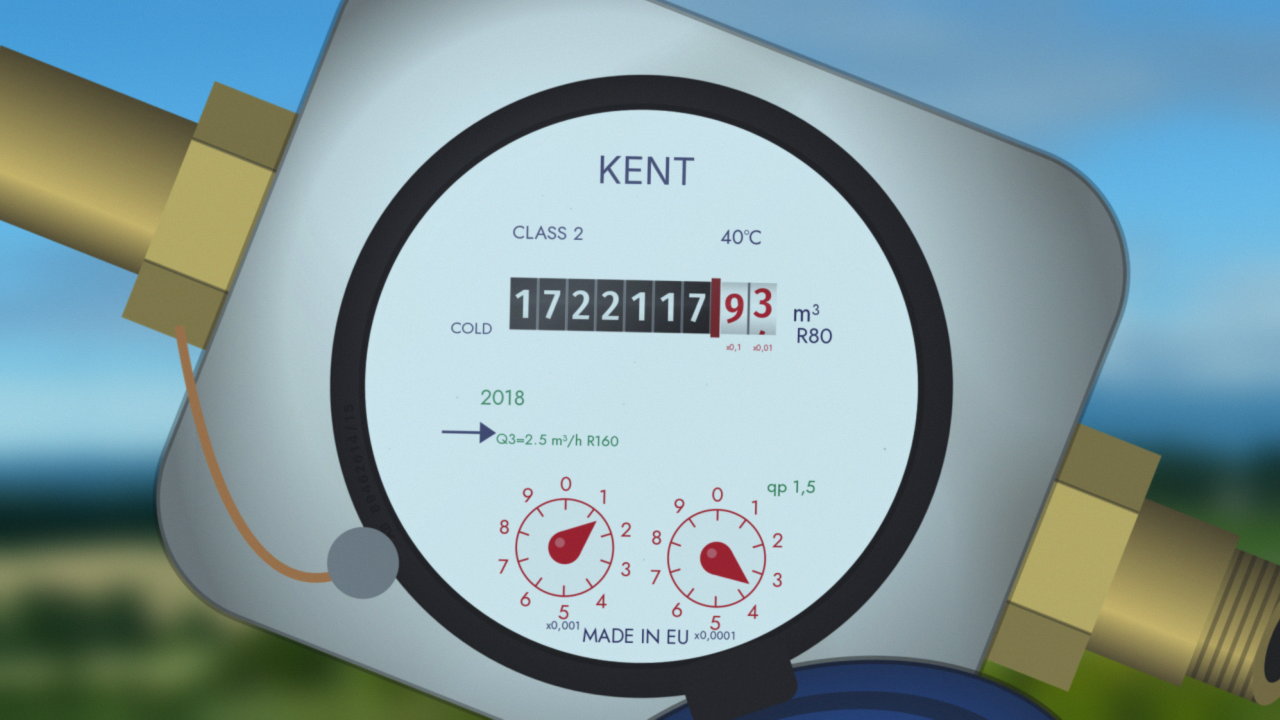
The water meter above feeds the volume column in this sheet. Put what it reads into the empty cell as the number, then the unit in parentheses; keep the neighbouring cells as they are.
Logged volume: 1722117.9313 (m³)
